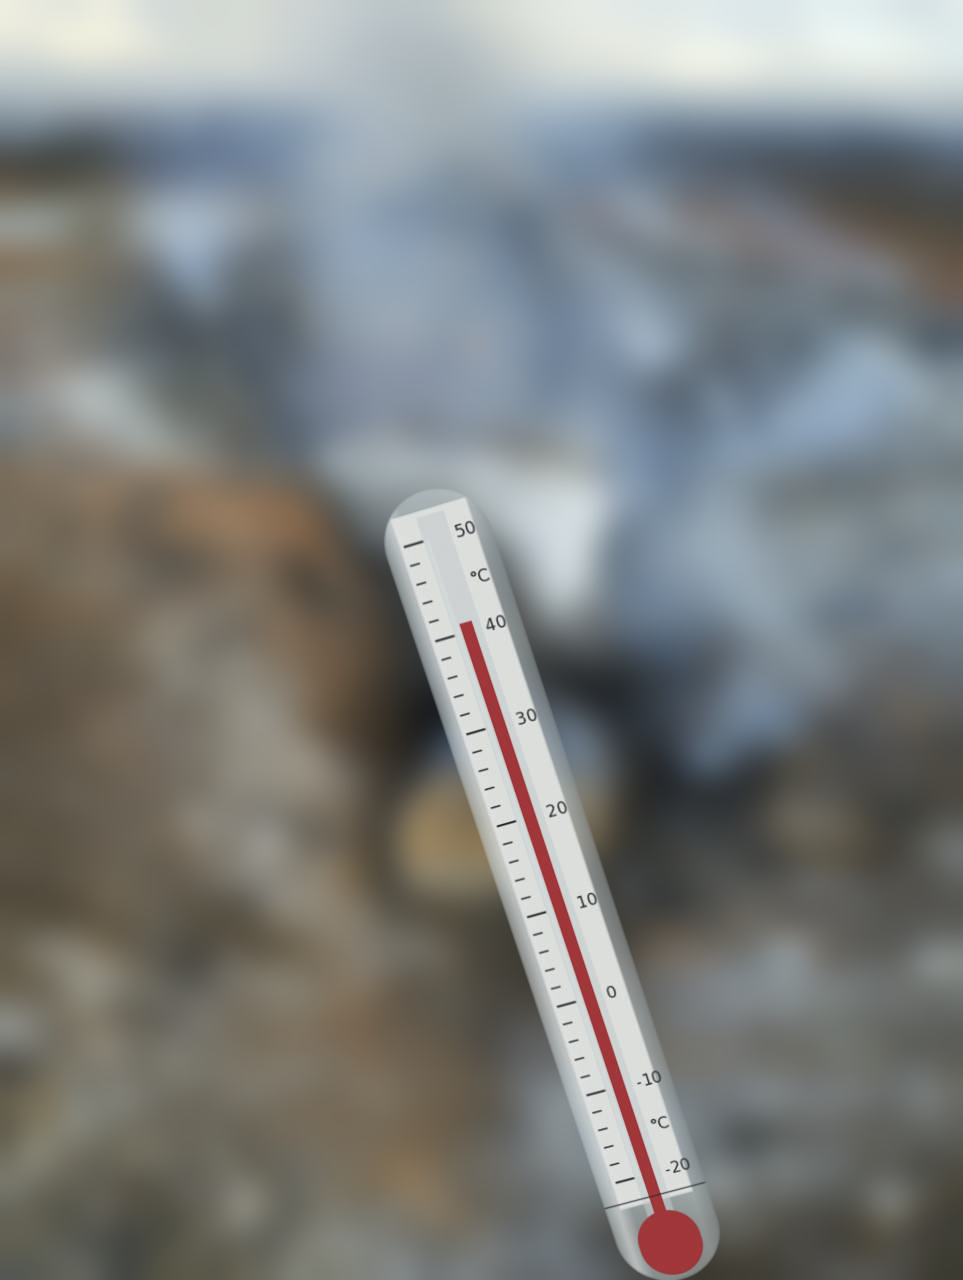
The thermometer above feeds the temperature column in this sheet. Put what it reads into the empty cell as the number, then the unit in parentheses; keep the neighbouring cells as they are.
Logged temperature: 41 (°C)
